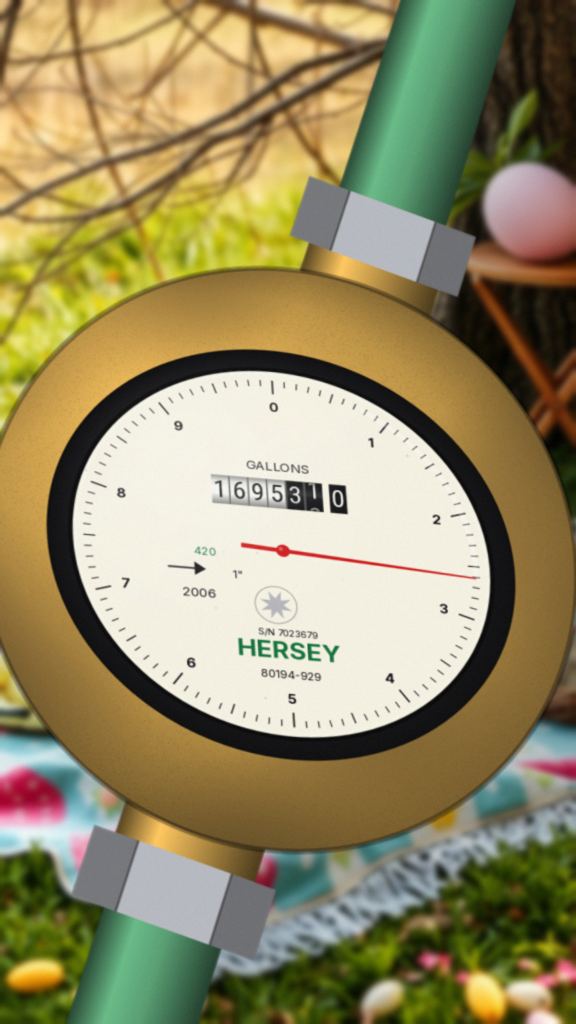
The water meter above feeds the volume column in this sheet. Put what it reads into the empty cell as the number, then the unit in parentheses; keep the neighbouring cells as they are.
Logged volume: 1695312.6 (gal)
